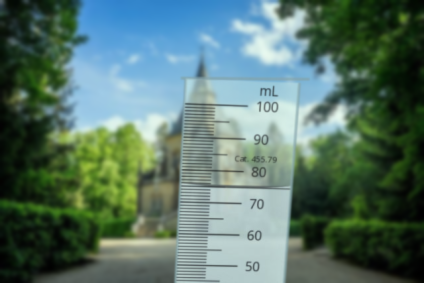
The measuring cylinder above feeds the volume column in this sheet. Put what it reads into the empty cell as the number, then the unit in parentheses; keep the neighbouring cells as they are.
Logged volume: 75 (mL)
